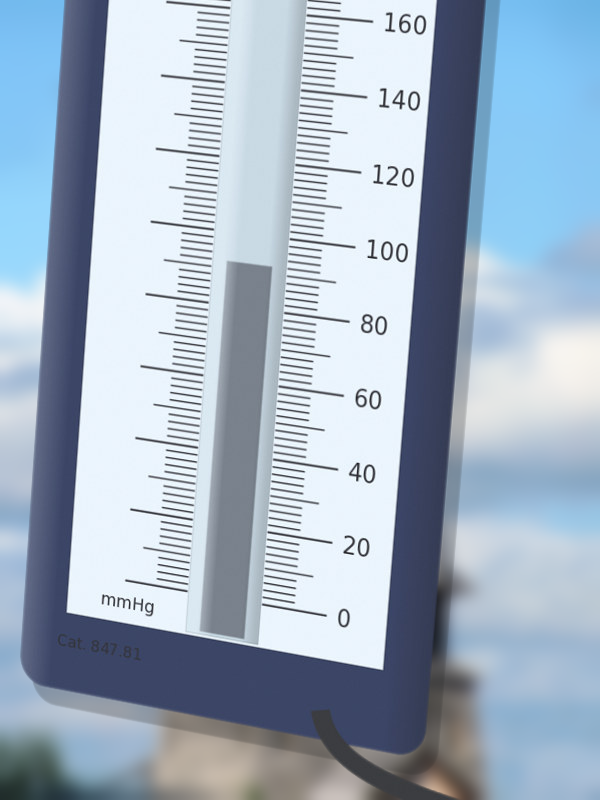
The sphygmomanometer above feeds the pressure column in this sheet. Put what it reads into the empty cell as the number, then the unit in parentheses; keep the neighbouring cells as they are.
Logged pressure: 92 (mmHg)
